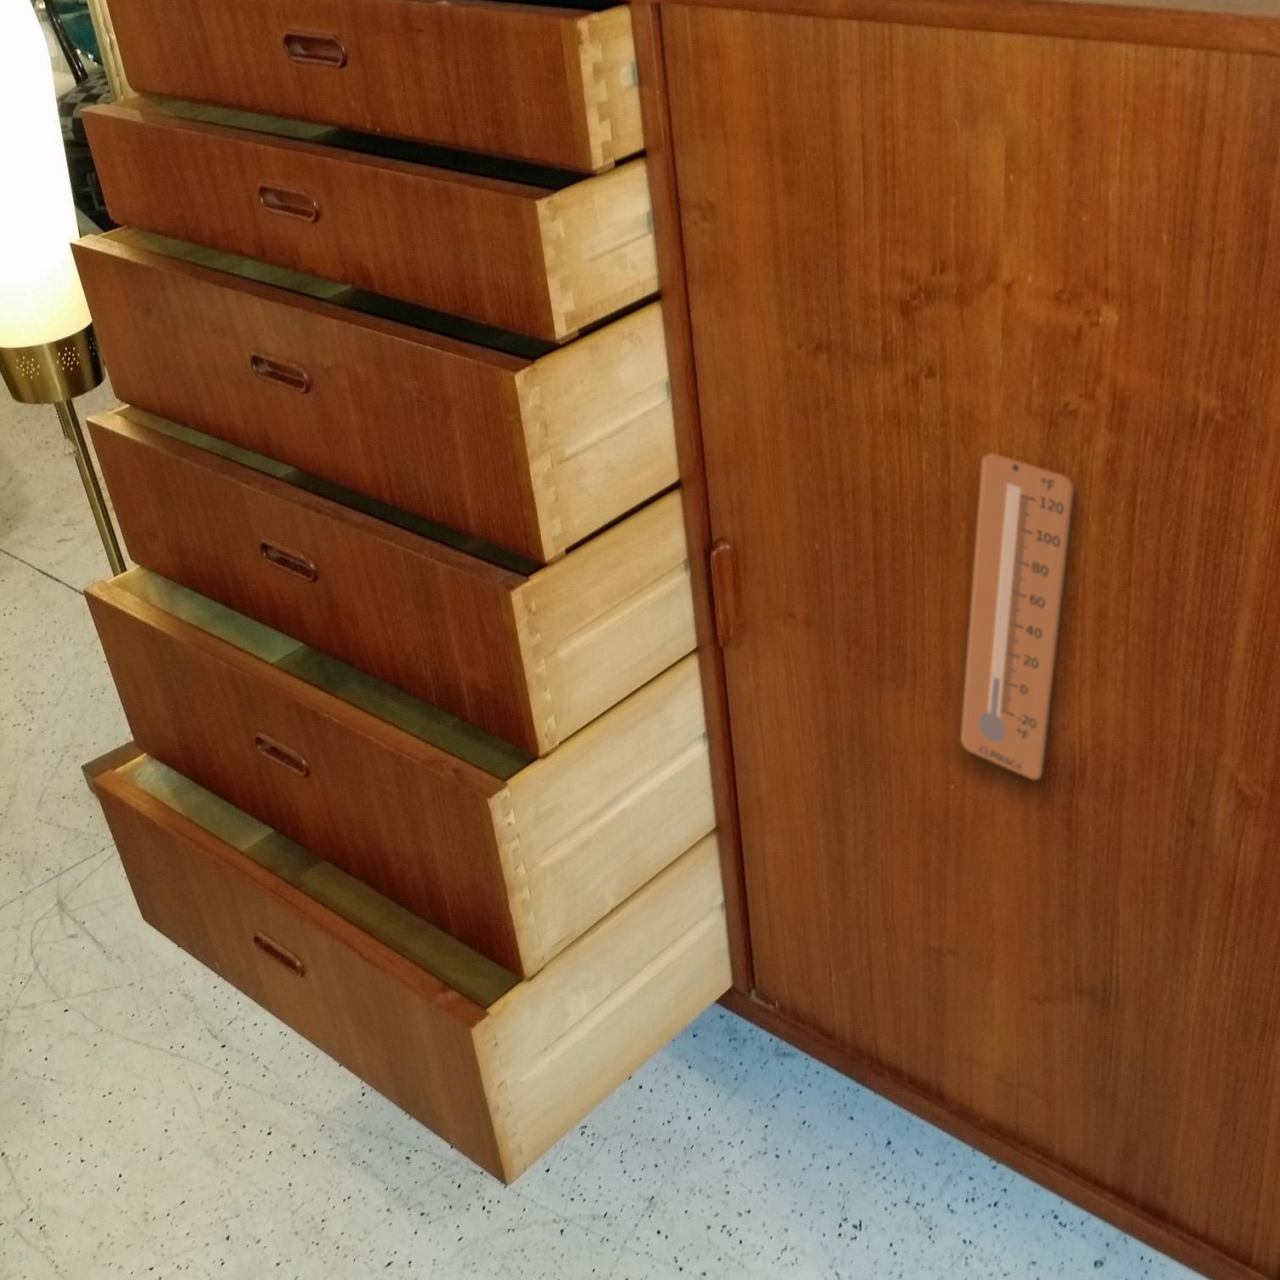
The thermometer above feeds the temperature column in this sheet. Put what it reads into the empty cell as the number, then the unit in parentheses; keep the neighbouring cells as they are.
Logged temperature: 0 (°F)
